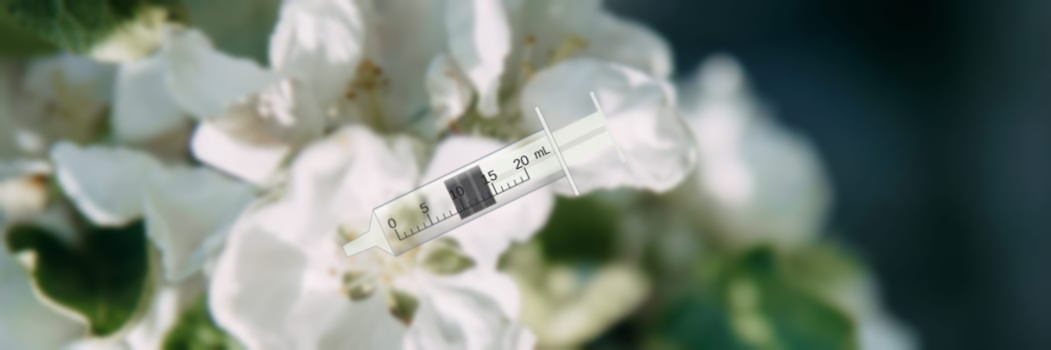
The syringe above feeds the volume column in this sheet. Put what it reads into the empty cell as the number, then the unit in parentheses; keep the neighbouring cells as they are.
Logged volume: 9 (mL)
